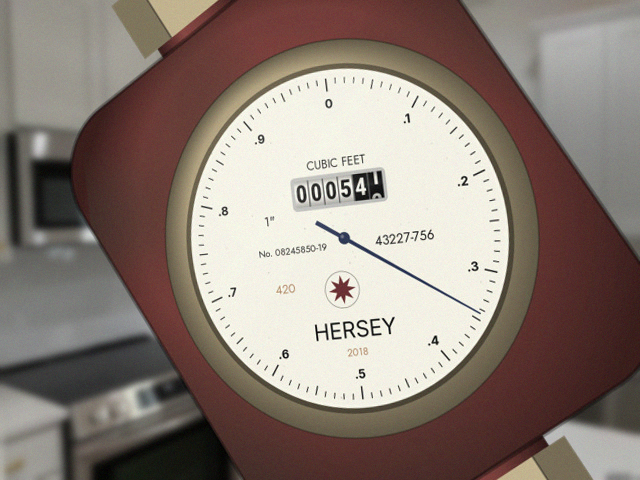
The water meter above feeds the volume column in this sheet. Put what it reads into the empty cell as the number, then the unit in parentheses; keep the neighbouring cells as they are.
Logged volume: 541.34 (ft³)
